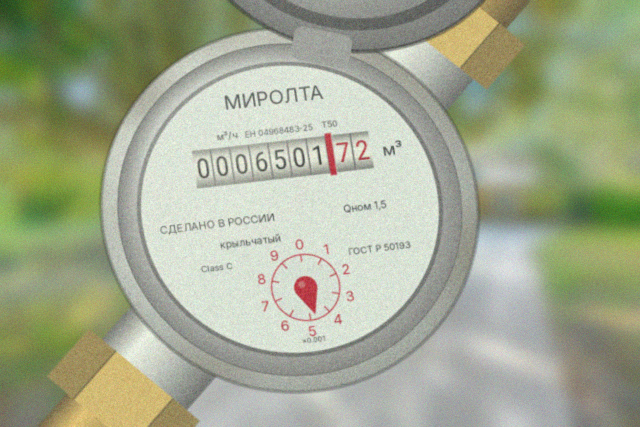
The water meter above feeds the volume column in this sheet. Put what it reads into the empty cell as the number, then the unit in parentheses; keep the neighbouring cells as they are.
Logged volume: 6501.724 (m³)
